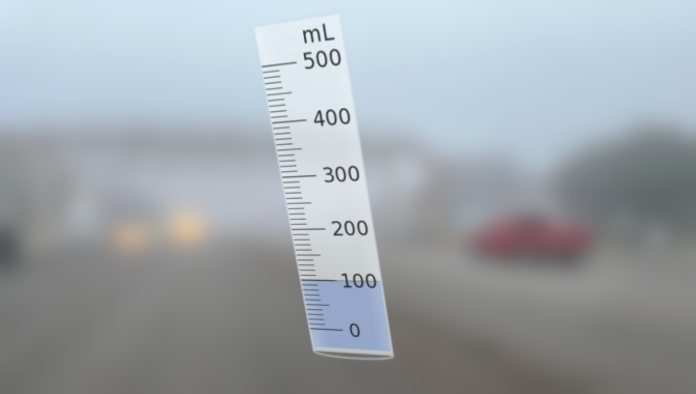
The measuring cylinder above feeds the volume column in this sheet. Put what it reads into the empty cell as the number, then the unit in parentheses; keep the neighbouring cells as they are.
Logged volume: 100 (mL)
